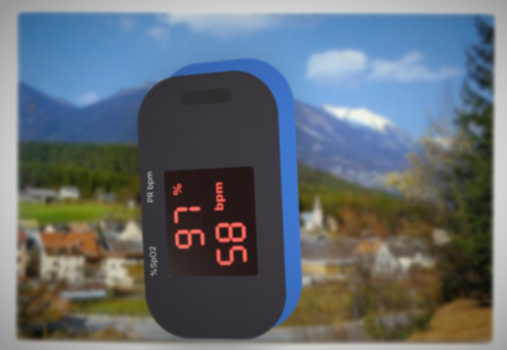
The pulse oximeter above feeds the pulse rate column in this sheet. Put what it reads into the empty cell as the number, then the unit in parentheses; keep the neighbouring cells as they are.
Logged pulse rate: 58 (bpm)
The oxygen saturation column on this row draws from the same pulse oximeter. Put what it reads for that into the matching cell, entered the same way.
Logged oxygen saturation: 97 (%)
